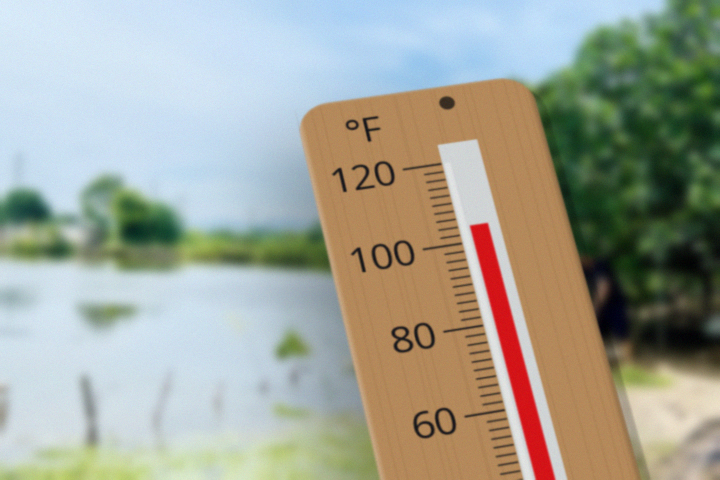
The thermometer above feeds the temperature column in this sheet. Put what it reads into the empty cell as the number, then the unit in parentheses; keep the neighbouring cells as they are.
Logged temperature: 104 (°F)
